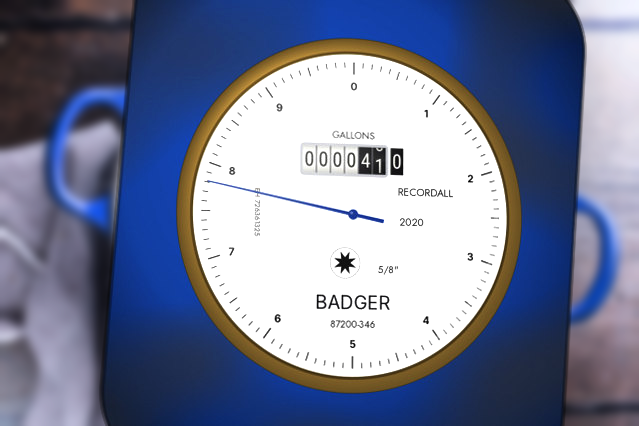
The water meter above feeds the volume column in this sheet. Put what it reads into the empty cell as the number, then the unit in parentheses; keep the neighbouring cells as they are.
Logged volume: 407.8 (gal)
